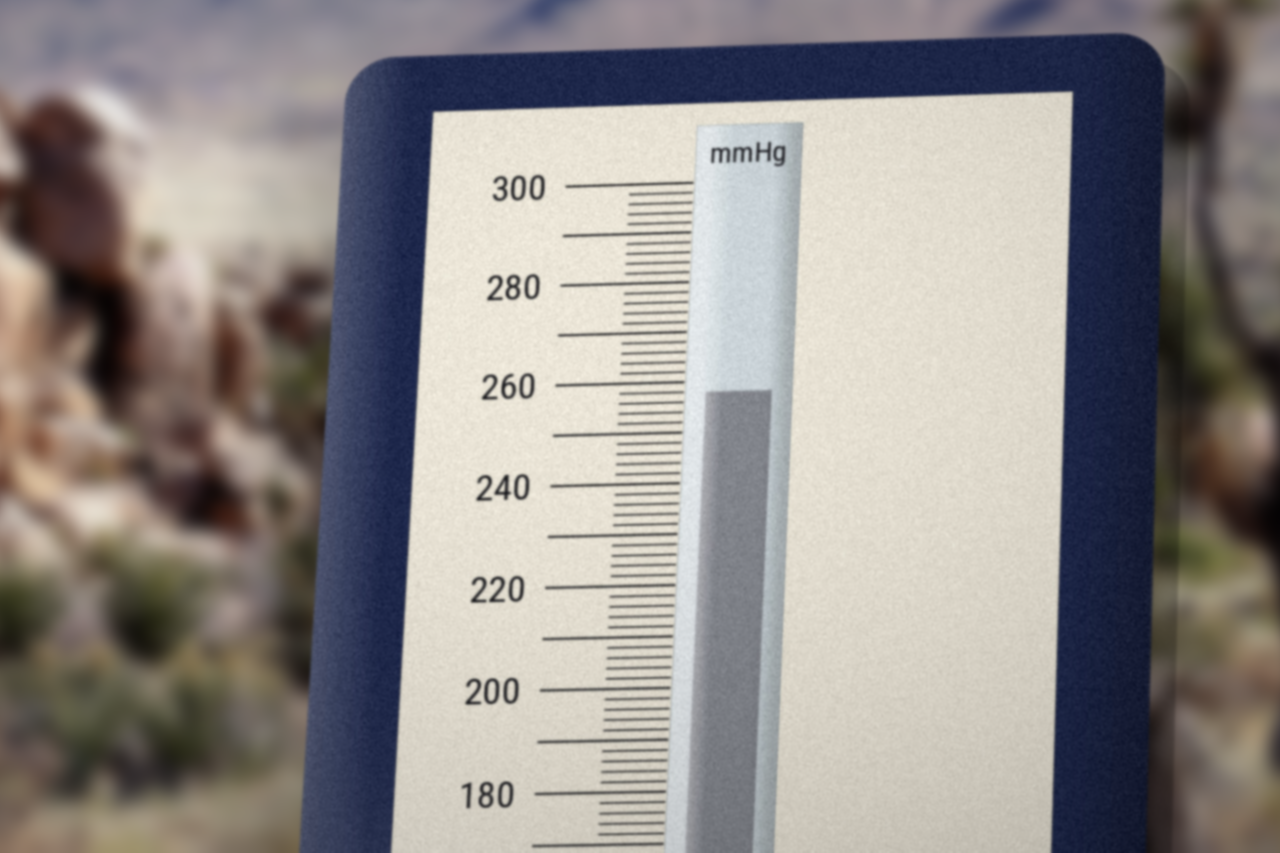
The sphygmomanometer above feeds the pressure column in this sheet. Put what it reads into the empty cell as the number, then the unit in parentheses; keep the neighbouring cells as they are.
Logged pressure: 258 (mmHg)
